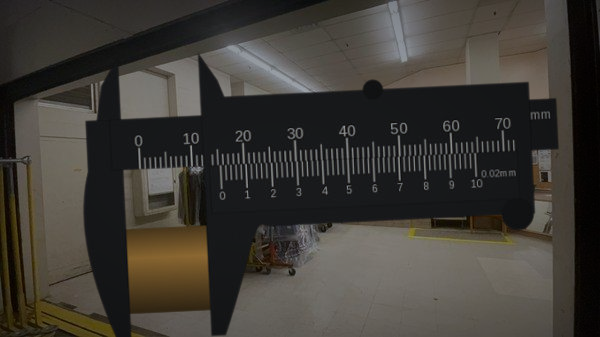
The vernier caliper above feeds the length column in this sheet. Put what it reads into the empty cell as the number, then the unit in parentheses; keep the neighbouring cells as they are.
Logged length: 15.5 (mm)
